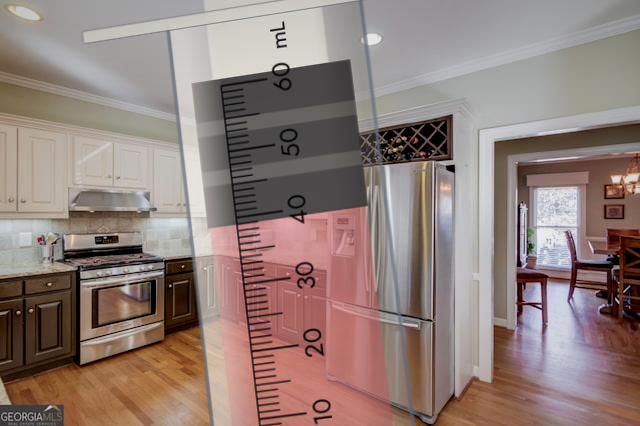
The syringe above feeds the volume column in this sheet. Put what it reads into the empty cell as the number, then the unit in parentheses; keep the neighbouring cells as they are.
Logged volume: 39 (mL)
